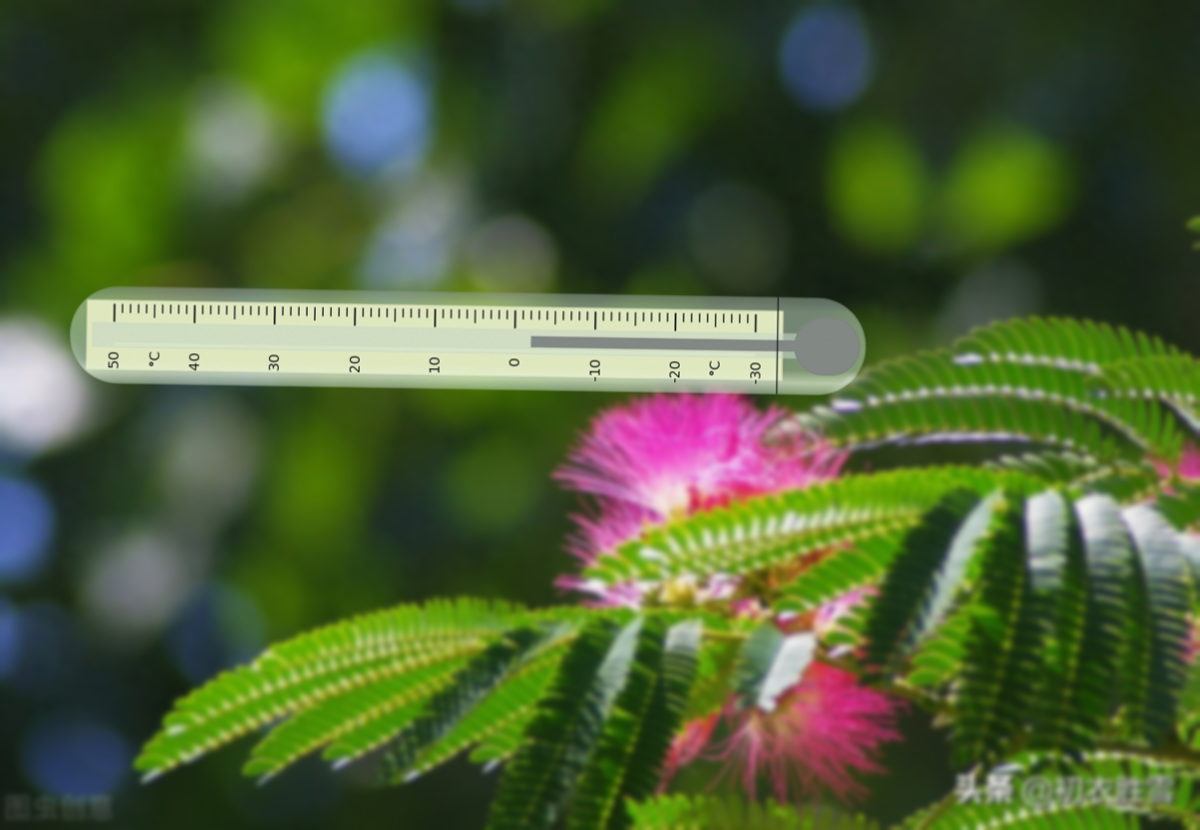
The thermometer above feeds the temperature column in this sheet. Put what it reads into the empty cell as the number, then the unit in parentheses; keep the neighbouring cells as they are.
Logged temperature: -2 (°C)
